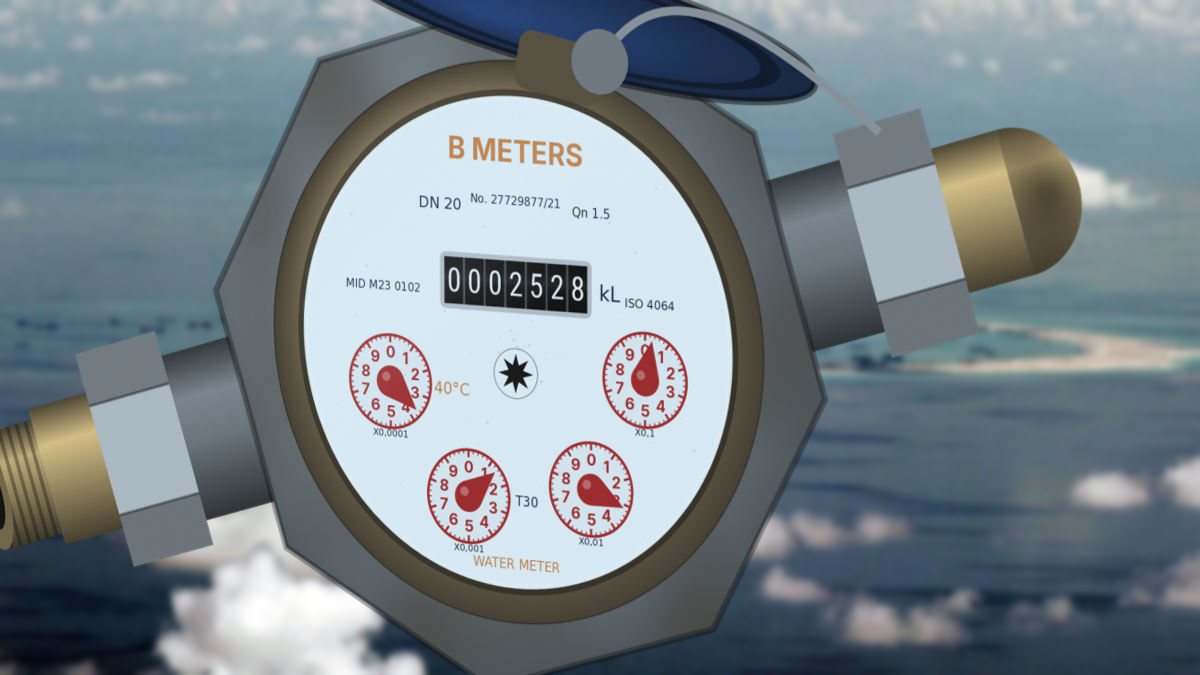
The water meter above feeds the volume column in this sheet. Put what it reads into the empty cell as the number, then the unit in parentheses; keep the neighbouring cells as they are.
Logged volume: 2528.0313 (kL)
